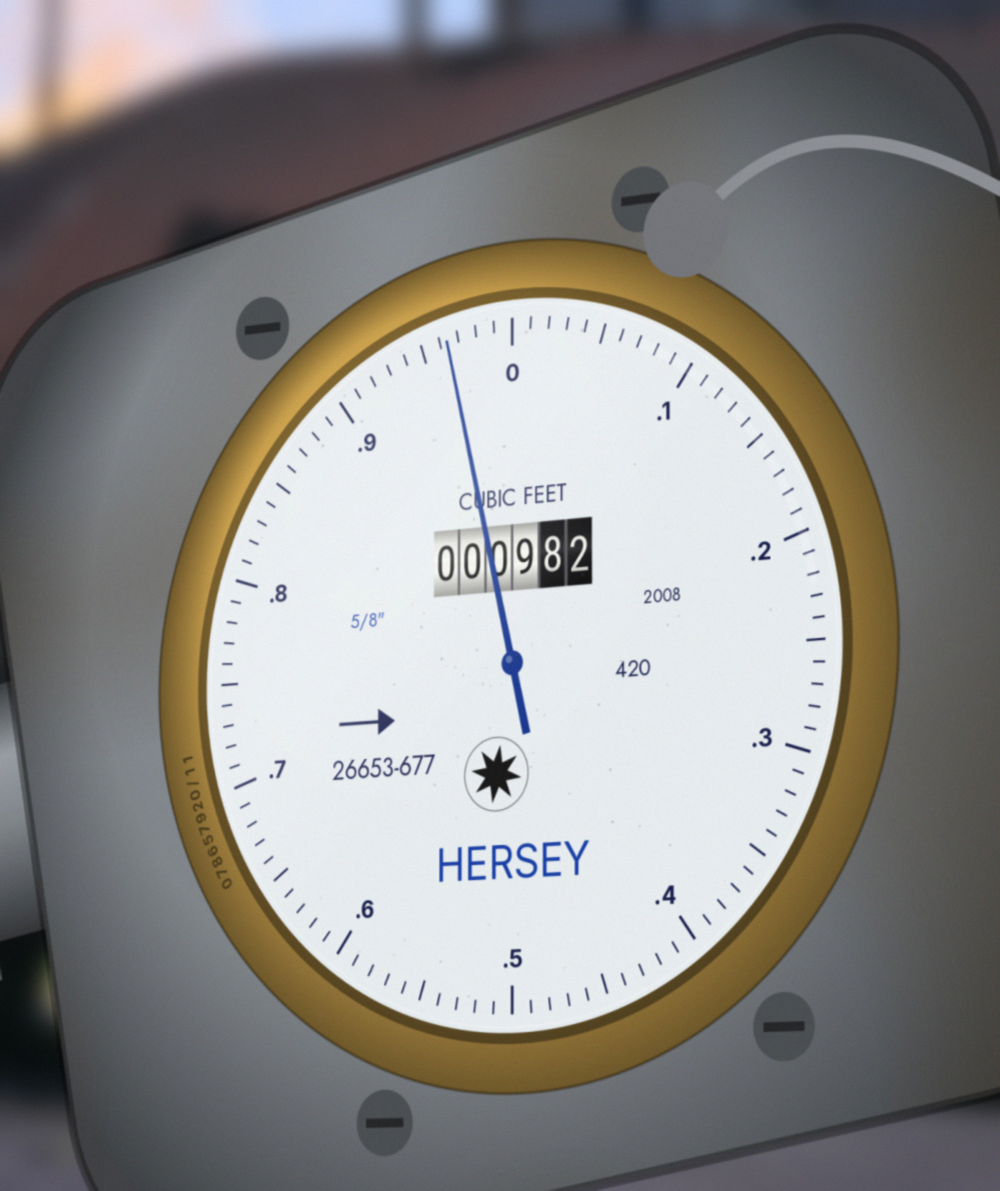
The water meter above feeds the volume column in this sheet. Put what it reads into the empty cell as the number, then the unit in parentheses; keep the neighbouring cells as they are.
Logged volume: 981.96 (ft³)
